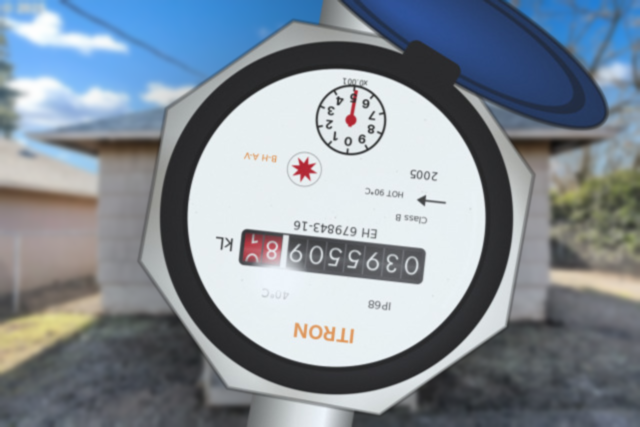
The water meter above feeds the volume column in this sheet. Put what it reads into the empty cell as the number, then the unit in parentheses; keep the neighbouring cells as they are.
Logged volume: 395509.805 (kL)
